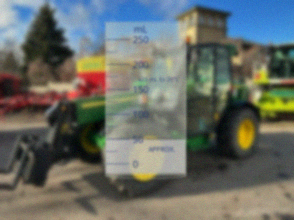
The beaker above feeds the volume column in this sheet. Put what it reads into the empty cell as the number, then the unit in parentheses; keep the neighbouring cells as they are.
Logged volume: 50 (mL)
